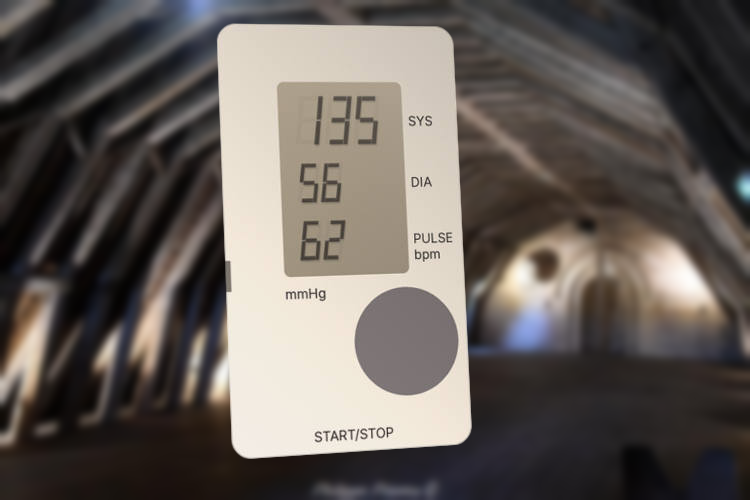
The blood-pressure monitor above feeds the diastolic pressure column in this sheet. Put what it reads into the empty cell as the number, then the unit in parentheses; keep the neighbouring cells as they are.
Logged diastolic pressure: 56 (mmHg)
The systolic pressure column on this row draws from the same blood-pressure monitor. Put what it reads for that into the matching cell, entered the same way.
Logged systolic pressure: 135 (mmHg)
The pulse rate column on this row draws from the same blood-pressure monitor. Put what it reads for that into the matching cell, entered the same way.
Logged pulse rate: 62 (bpm)
